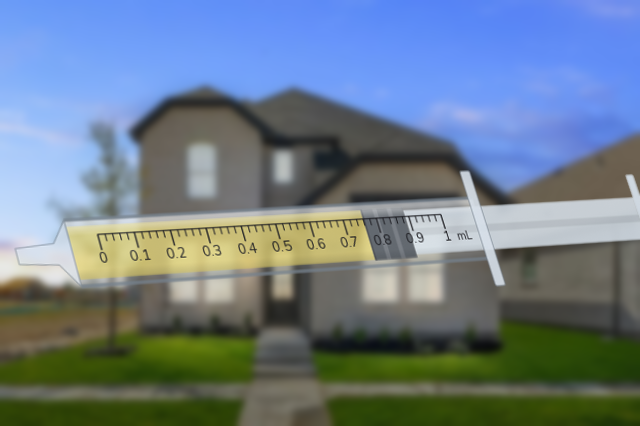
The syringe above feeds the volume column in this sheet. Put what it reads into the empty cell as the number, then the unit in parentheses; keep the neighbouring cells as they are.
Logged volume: 0.76 (mL)
